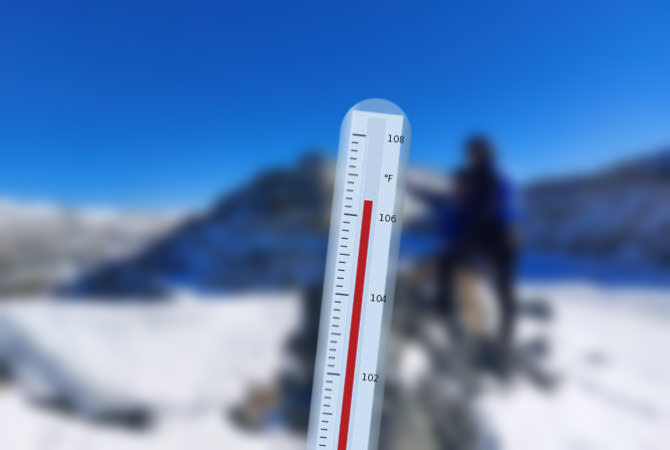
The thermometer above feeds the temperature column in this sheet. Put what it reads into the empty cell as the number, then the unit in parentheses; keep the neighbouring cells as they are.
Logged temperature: 106.4 (°F)
